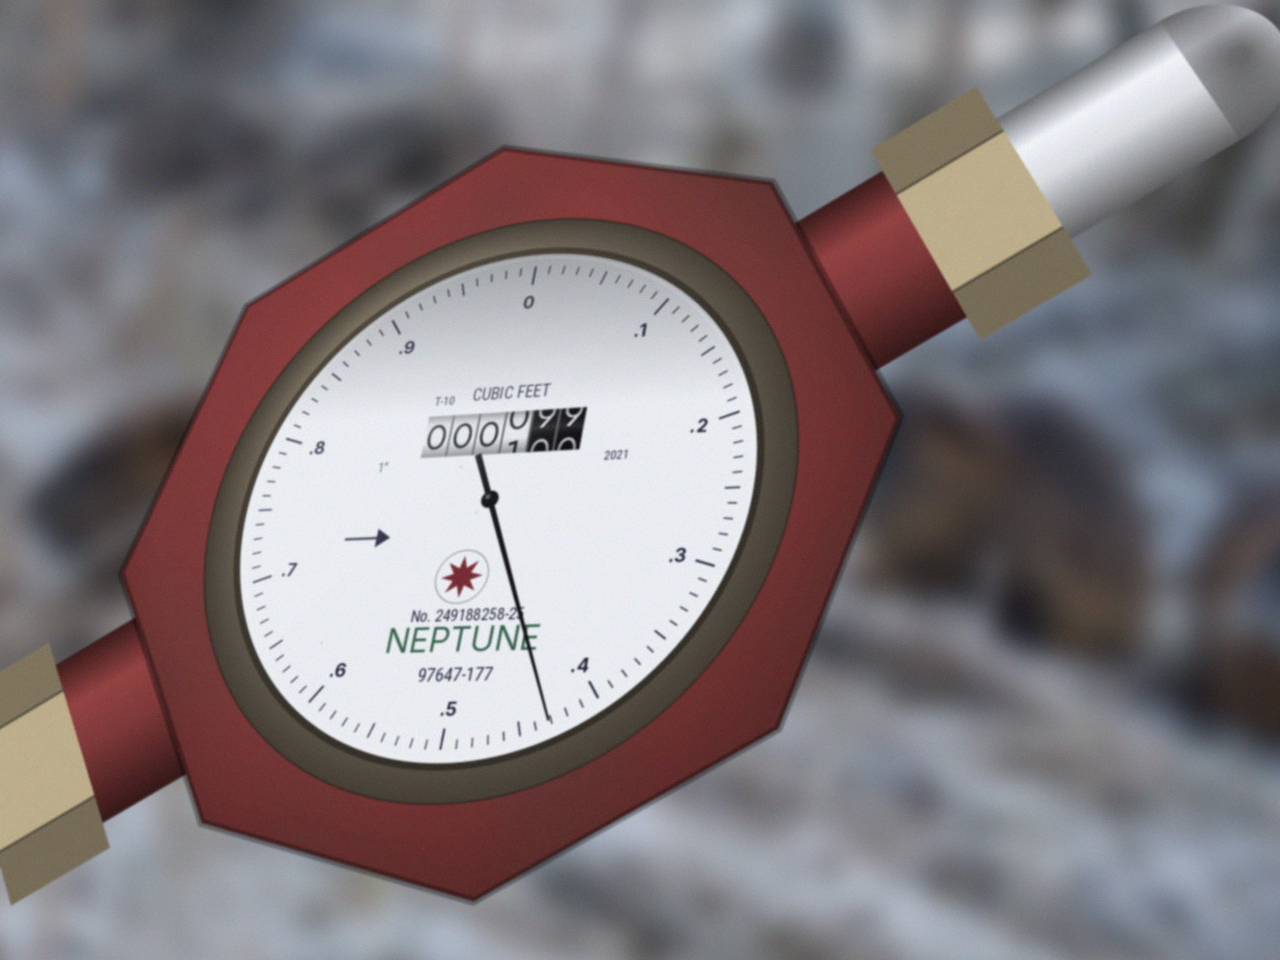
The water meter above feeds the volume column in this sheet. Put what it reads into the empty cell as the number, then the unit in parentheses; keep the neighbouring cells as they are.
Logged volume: 99.43 (ft³)
